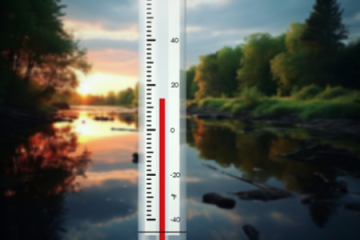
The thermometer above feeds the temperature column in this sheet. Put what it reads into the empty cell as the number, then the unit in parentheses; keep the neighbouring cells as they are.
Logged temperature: 14 (°F)
